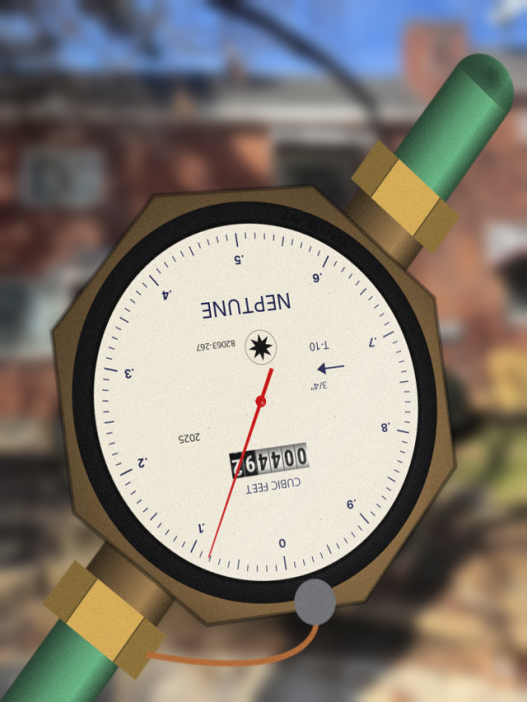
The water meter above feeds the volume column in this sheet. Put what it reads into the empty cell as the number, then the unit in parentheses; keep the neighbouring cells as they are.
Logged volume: 4492.08 (ft³)
